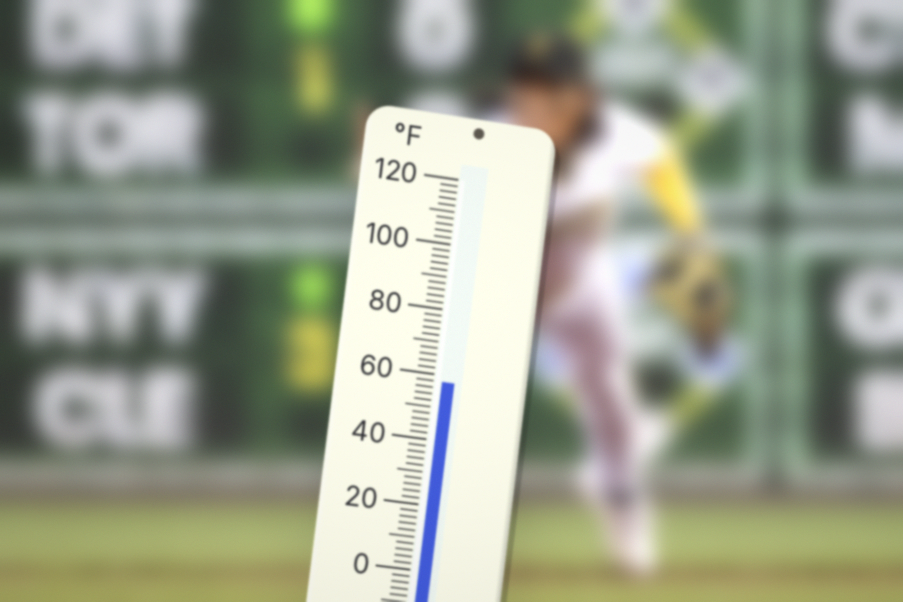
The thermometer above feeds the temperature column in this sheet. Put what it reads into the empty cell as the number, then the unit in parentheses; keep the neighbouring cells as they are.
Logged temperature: 58 (°F)
